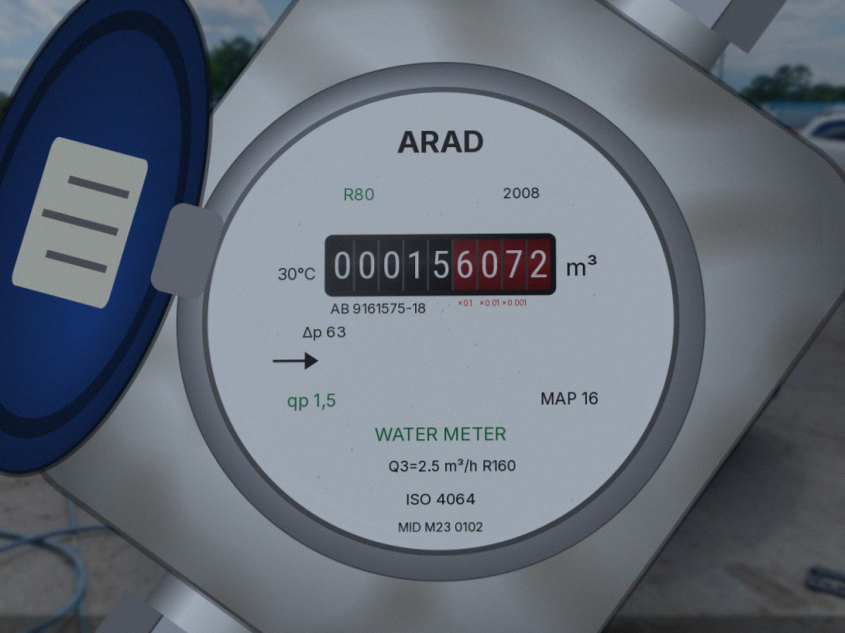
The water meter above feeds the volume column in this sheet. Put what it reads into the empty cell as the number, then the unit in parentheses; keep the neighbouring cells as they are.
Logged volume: 15.6072 (m³)
